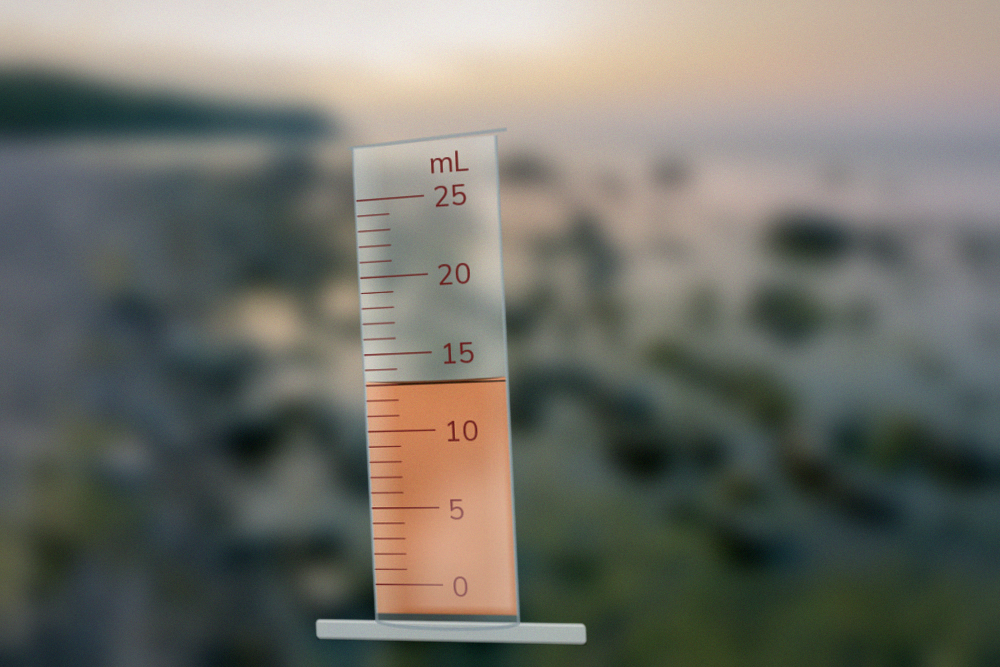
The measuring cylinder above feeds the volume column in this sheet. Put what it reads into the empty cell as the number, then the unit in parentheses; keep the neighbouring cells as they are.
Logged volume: 13 (mL)
